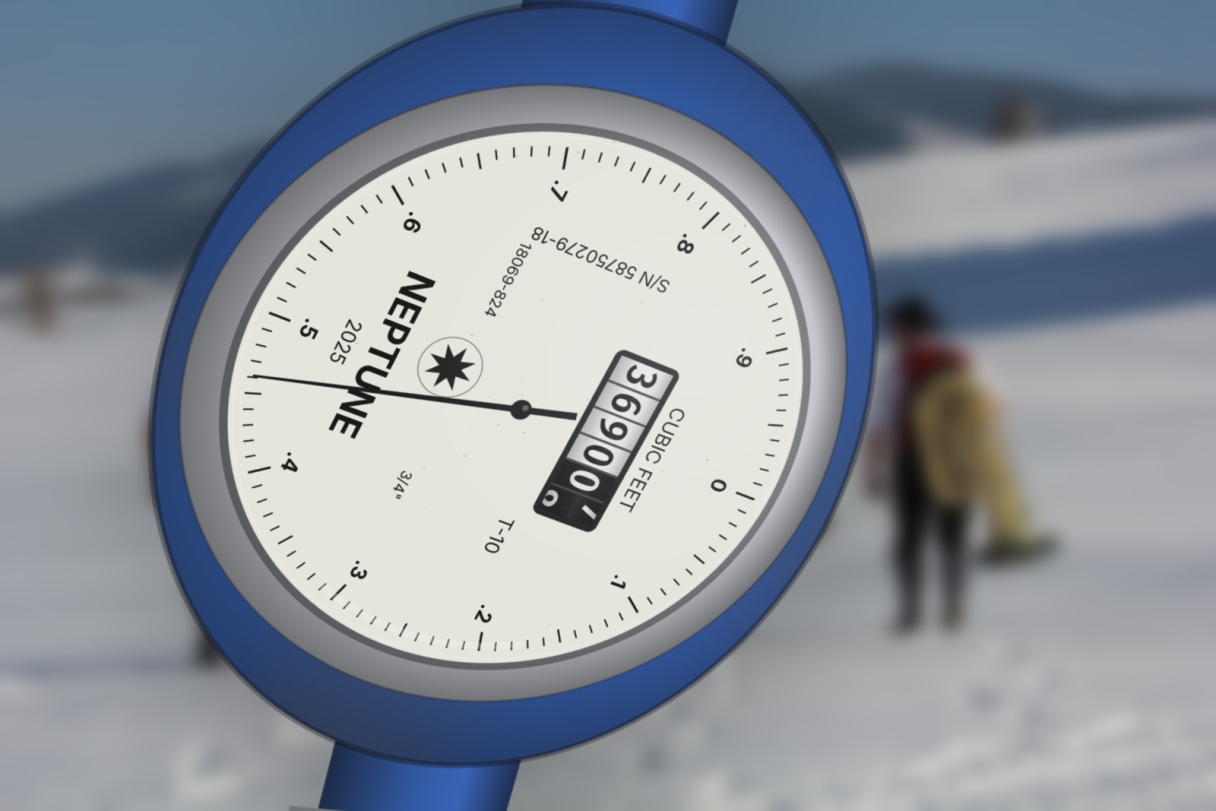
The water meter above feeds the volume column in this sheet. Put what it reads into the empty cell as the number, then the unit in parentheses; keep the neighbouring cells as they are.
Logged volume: 369007.46 (ft³)
